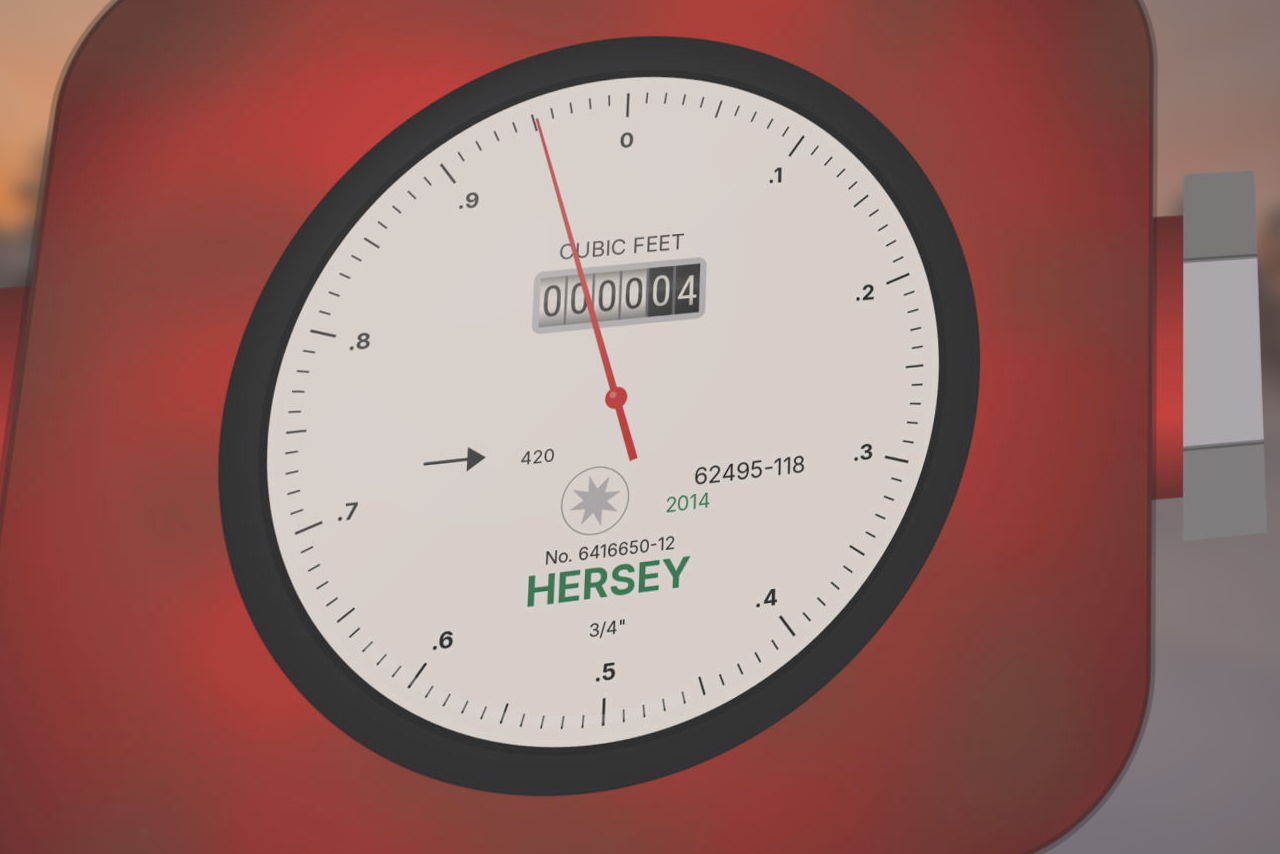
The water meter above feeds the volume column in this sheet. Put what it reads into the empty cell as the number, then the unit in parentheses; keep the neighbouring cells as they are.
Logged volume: 3.95 (ft³)
